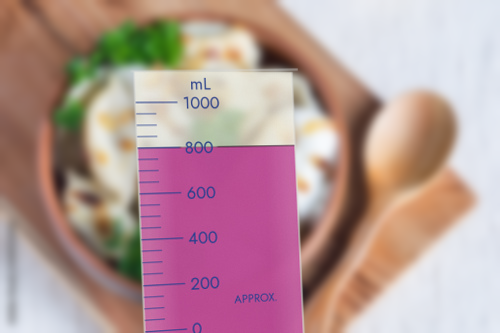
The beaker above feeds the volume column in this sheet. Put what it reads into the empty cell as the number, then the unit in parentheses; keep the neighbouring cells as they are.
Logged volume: 800 (mL)
